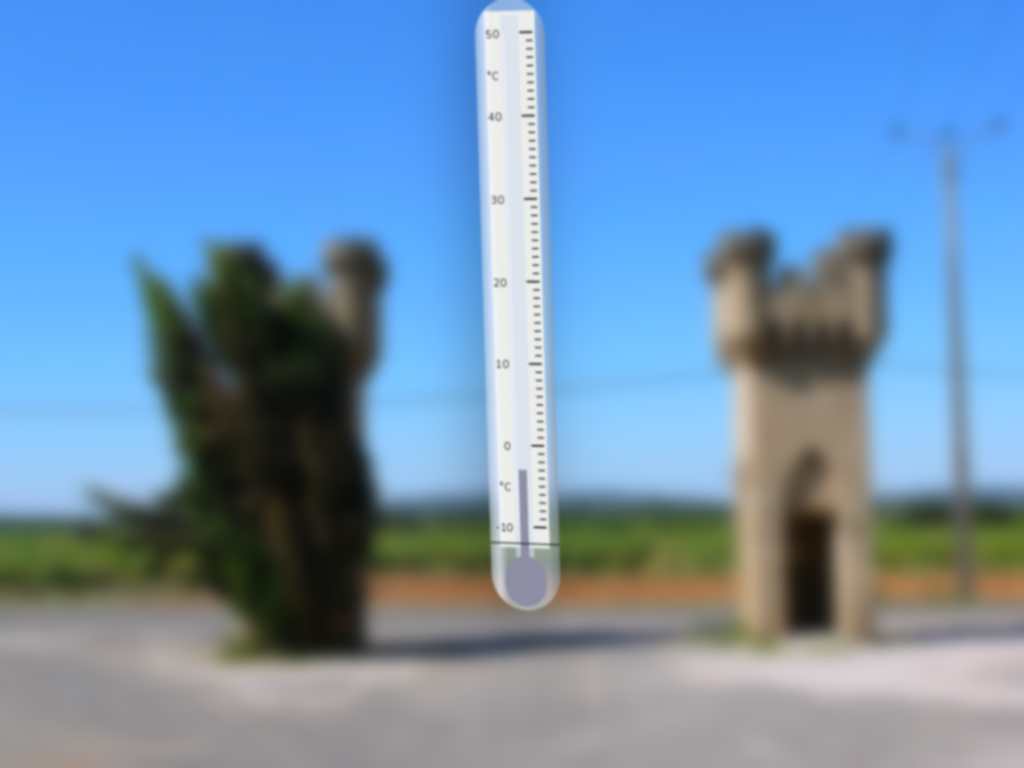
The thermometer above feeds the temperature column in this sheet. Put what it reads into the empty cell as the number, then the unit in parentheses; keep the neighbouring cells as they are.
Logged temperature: -3 (°C)
